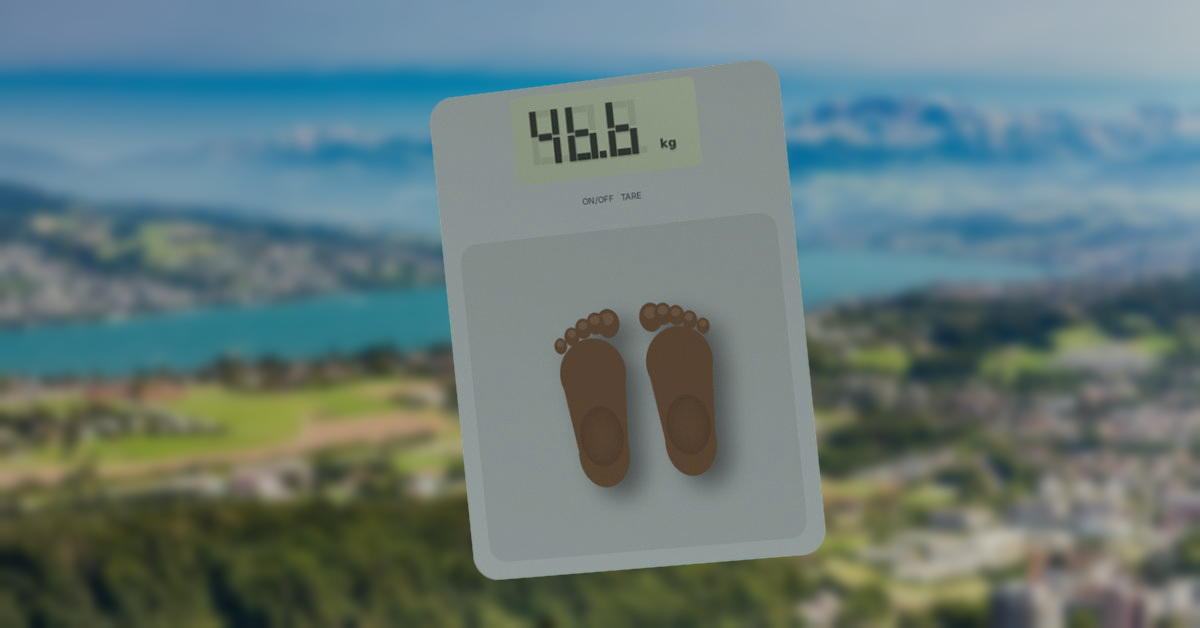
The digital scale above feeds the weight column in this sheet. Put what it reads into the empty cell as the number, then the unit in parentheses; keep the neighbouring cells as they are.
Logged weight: 46.6 (kg)
